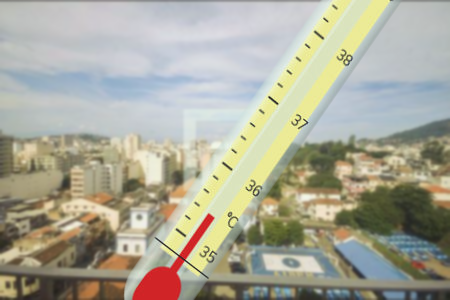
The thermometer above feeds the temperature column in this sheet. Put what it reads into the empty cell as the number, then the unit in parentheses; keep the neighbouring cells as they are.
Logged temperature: 35.4 (°C)
